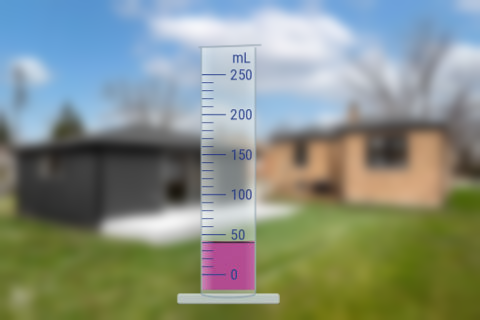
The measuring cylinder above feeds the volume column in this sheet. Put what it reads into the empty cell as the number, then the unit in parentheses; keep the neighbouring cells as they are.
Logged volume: 40 (mL)
